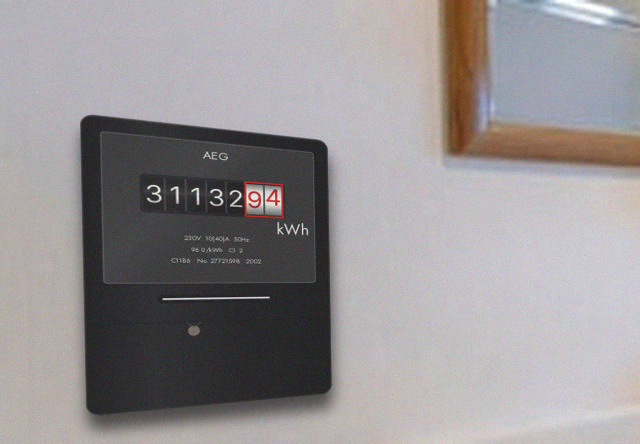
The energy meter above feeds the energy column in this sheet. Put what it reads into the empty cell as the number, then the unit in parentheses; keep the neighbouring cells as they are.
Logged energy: 31132.94 (kWh)
